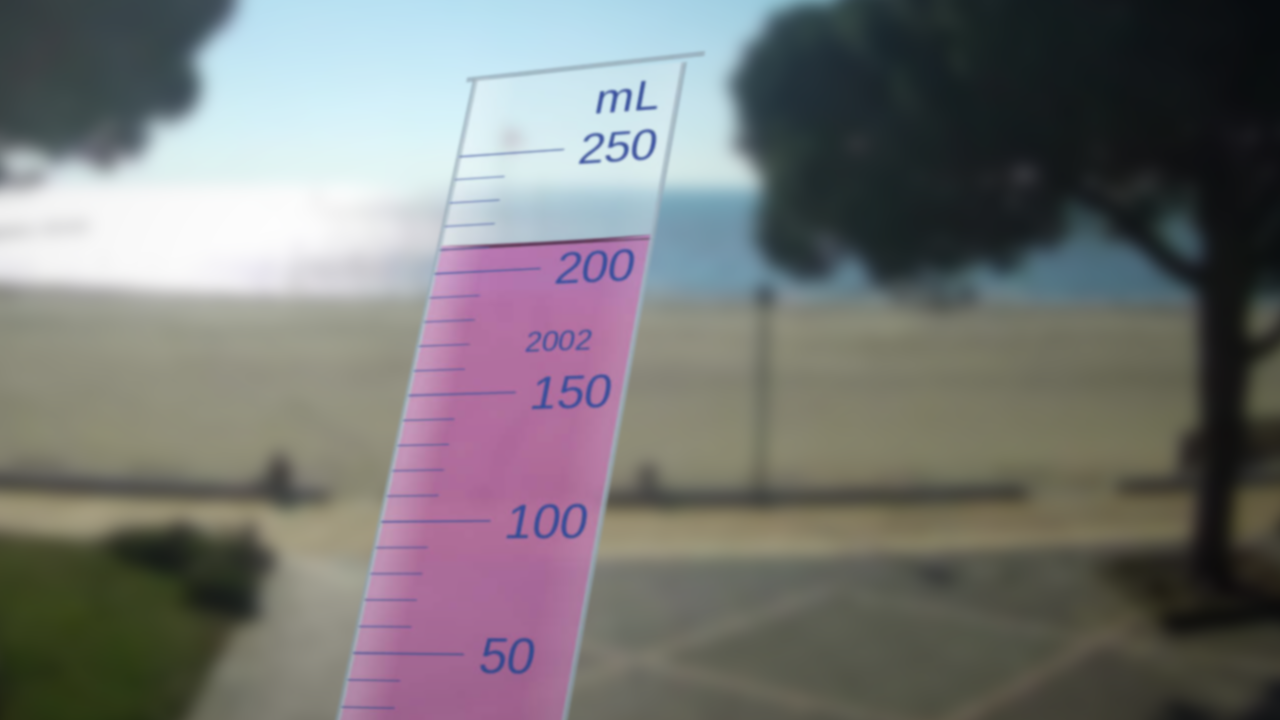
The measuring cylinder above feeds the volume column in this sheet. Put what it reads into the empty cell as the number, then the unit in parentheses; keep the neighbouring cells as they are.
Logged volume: 210 (mL)
